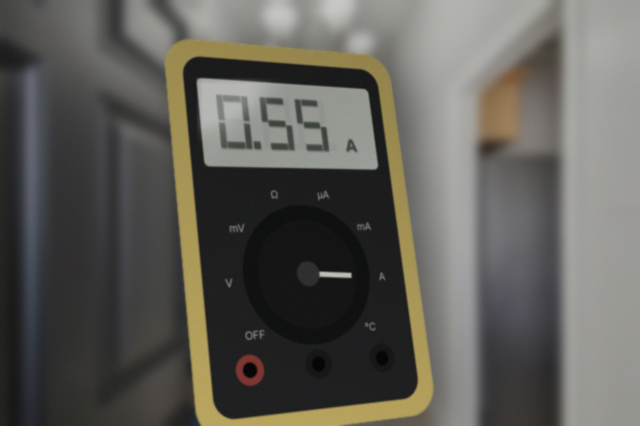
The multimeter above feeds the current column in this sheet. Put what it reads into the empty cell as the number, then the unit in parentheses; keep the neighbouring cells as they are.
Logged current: 0.55 (A)
